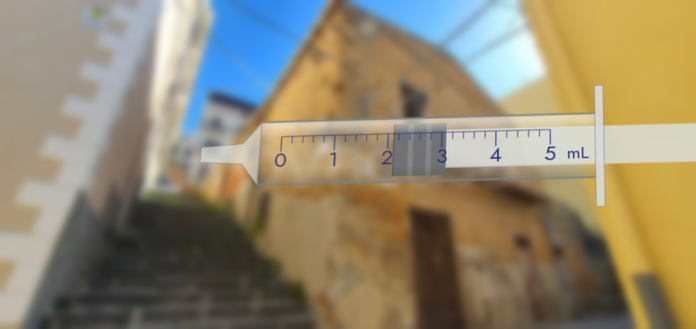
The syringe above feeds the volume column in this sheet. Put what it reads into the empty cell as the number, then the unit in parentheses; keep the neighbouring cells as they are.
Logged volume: 2.1 (mL)
